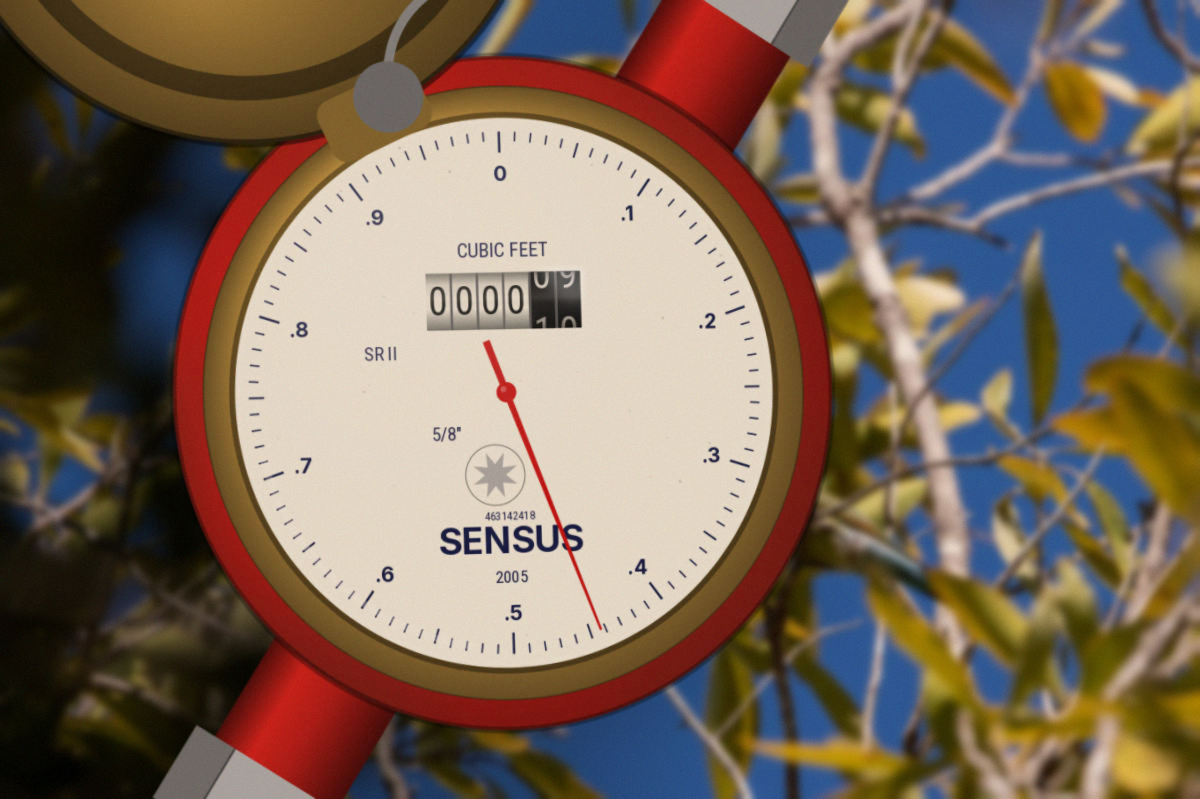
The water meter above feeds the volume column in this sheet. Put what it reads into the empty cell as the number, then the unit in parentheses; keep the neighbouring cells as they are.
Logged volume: 9.44 (ft³)
